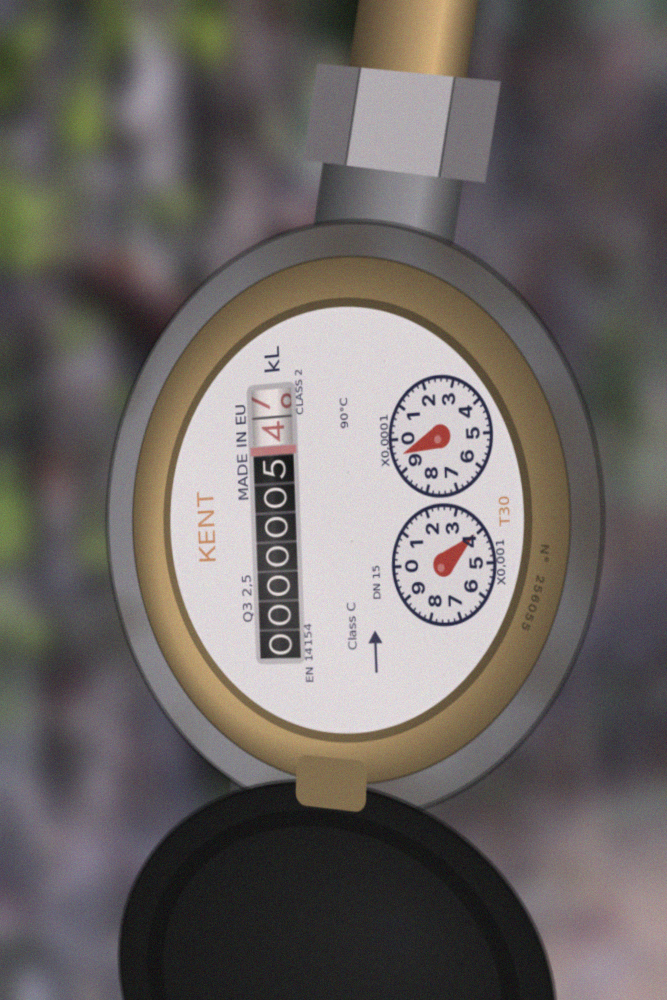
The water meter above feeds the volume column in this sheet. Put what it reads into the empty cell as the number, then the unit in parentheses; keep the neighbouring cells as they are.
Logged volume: 5.4739 (kL)
